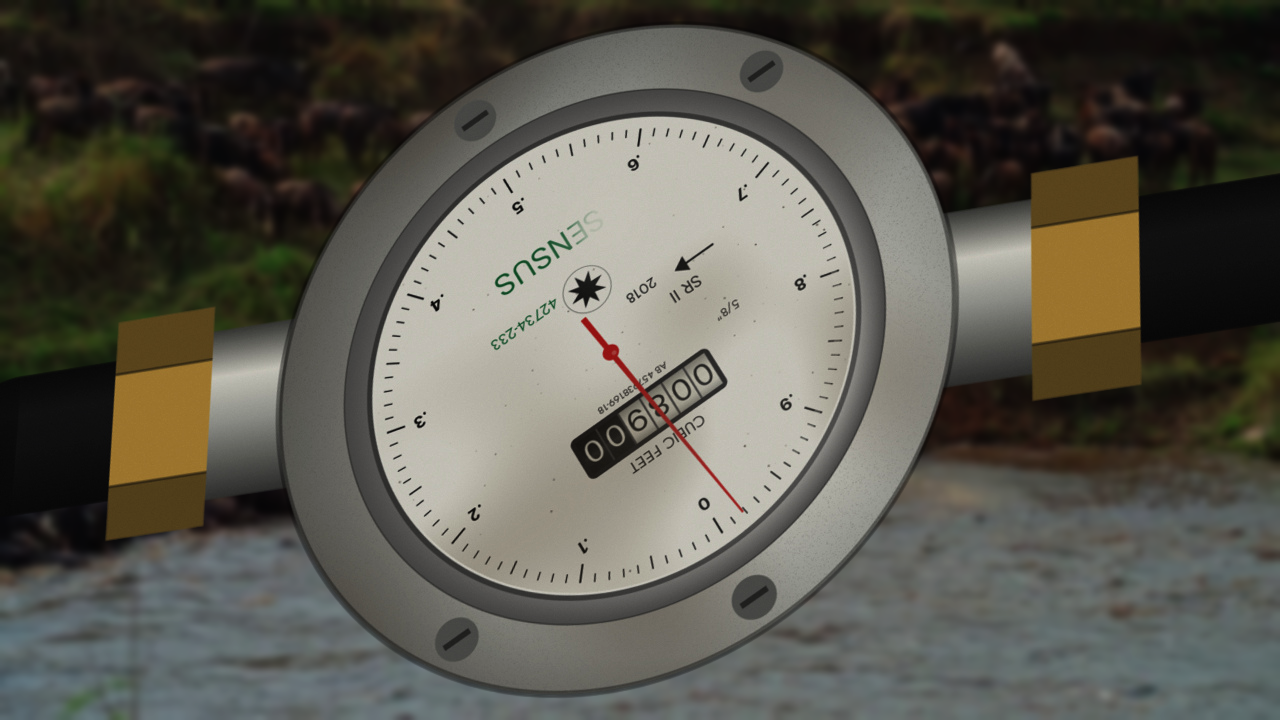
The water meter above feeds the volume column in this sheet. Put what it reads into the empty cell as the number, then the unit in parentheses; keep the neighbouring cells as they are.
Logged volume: 8899.98 (ft³)
